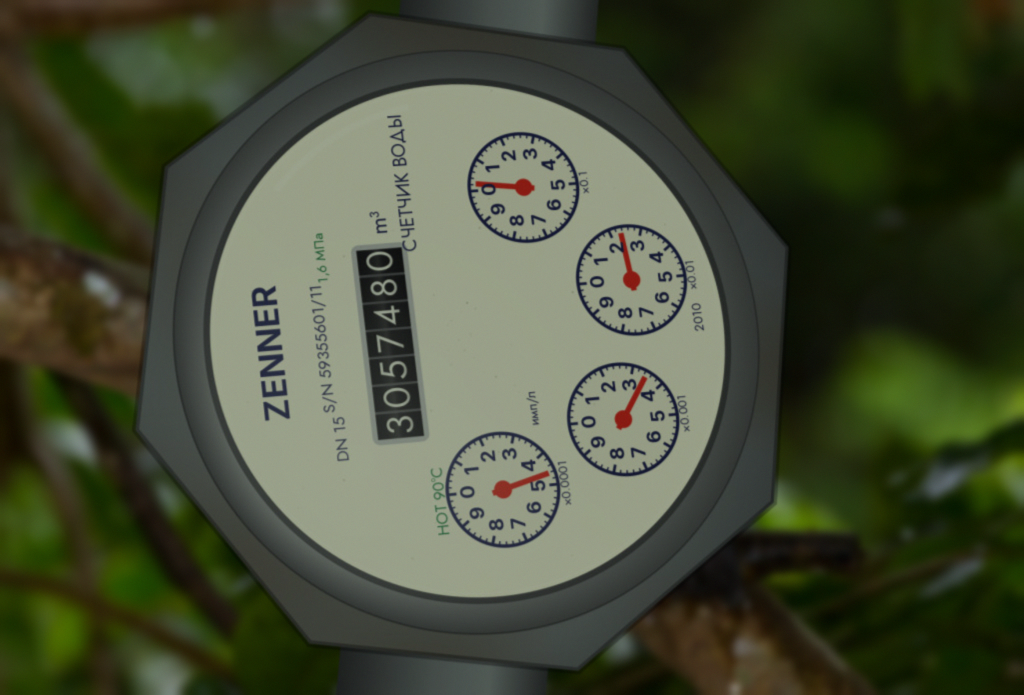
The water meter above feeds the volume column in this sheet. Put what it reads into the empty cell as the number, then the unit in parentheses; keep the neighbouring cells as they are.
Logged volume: 3057480.0234 (m³)
